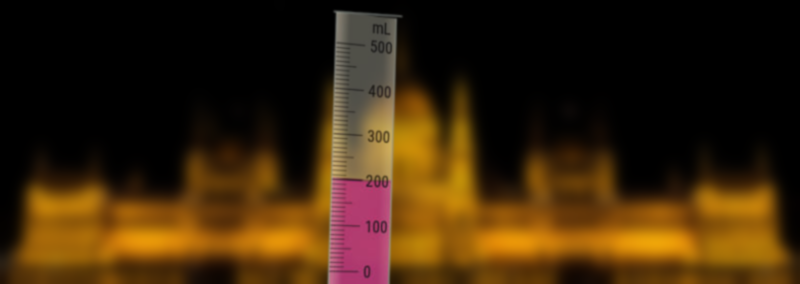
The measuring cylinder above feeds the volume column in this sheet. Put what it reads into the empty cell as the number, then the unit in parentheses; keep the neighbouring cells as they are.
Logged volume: 200 (mL)
